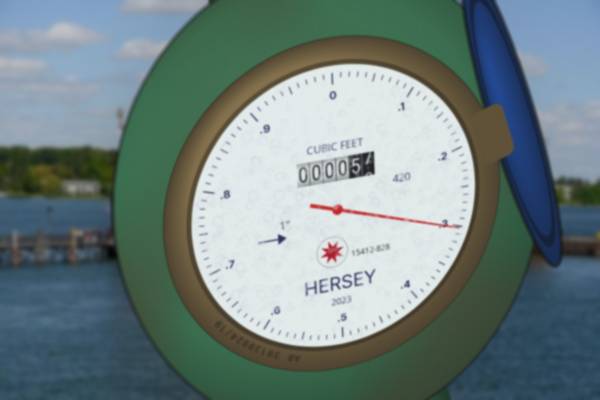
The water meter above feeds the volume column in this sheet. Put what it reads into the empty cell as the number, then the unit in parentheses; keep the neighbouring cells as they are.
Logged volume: 57.30 (ft³)
